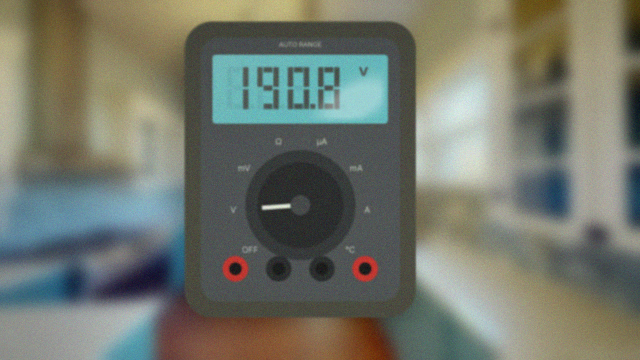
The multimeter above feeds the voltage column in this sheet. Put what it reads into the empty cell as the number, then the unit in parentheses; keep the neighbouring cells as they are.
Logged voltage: 190.8 (V)
